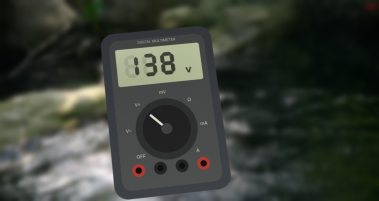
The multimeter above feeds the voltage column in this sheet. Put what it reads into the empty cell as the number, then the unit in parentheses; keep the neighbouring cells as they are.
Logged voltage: 138 (V)
